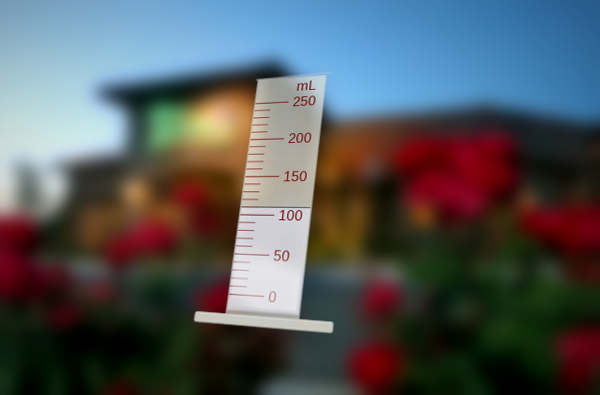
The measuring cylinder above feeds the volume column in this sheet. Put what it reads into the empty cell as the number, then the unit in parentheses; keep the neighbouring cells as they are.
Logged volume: 110 (mL)
